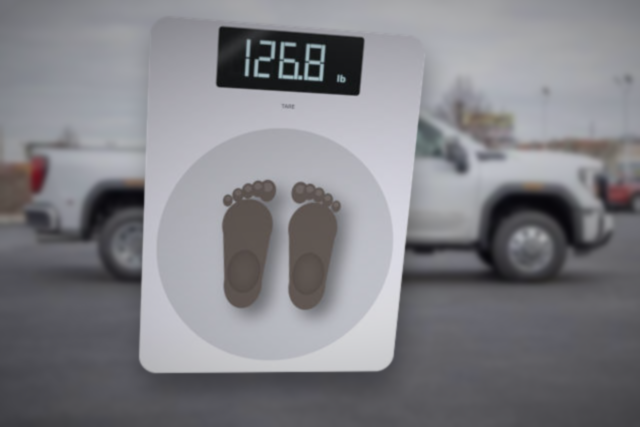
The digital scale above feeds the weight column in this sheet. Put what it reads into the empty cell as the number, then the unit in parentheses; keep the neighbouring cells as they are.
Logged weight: 126.8 (lb)
